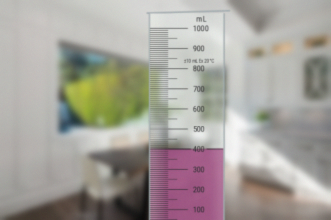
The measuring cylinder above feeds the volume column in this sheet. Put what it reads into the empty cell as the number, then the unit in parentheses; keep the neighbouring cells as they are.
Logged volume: 400 (mL)
